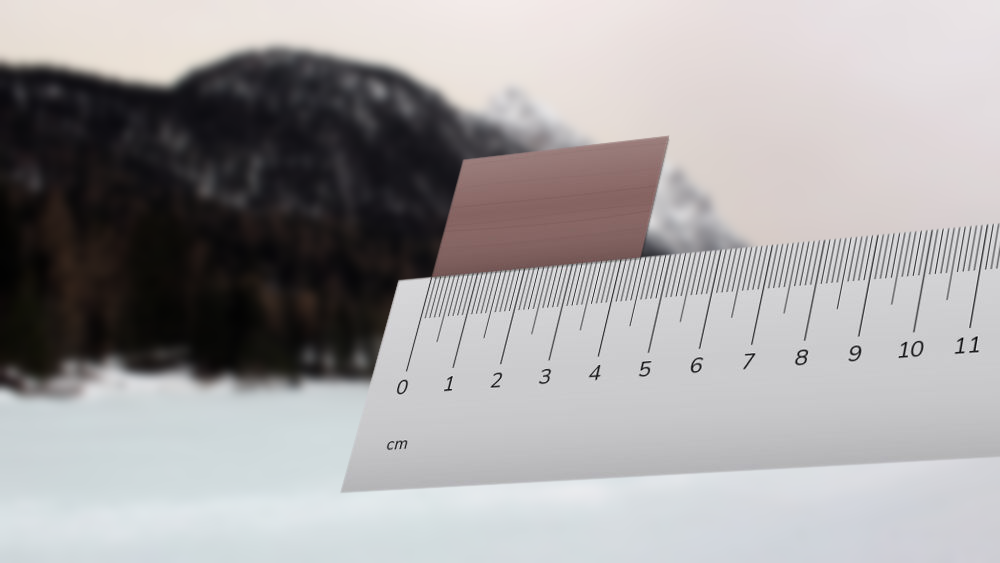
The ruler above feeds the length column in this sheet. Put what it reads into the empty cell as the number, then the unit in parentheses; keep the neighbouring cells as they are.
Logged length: 4.4 (cm)
